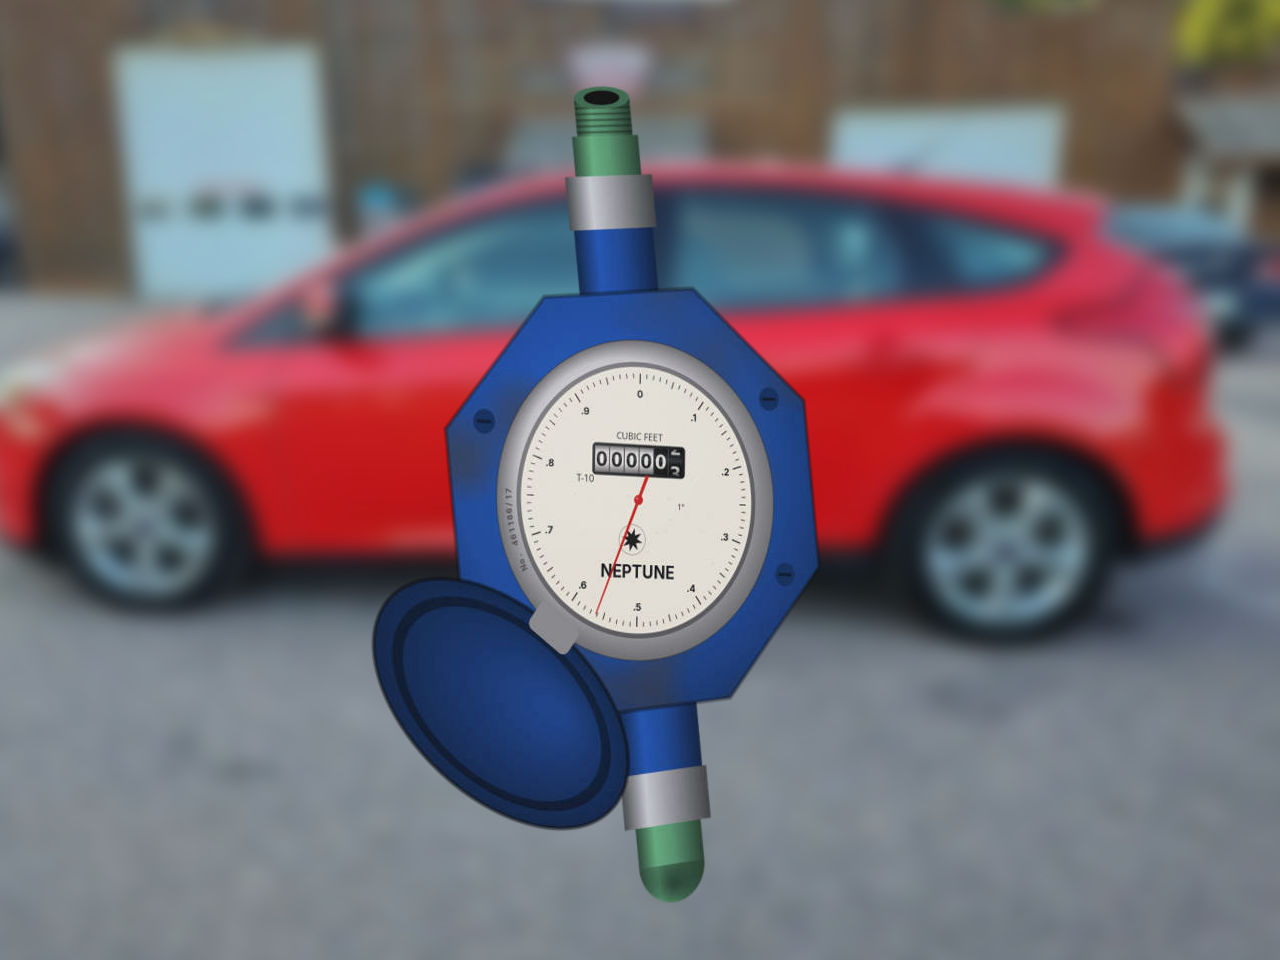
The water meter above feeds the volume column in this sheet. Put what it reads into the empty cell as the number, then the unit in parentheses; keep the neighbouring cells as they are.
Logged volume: 2.56 (ft³)
